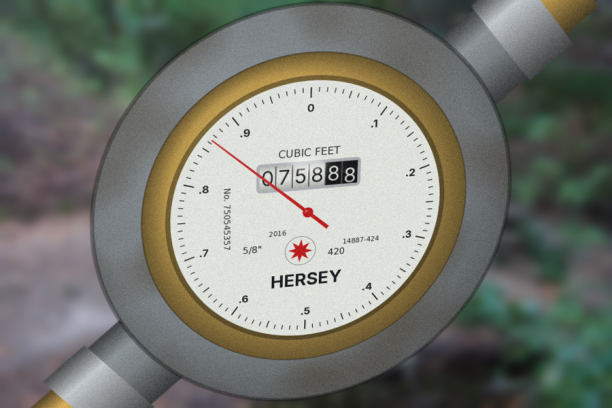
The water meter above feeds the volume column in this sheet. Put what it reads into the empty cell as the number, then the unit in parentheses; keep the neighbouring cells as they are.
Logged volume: 75887.86 (ft³)
